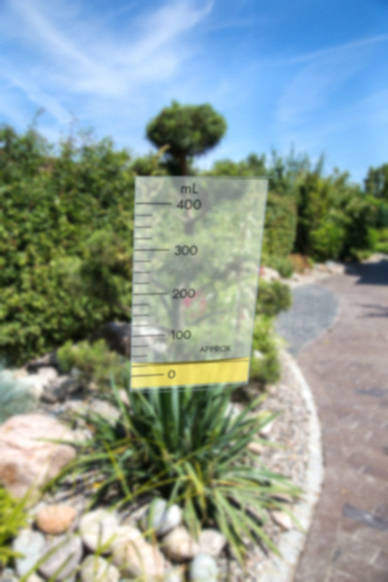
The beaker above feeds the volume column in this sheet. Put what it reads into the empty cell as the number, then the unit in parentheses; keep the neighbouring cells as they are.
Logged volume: 25 (mL)
